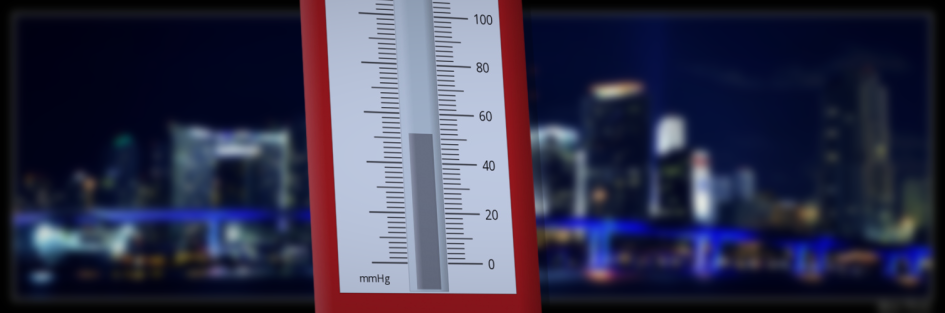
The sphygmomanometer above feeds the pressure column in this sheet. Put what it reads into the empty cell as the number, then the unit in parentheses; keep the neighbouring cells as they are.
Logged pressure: 52 (mmHg)
